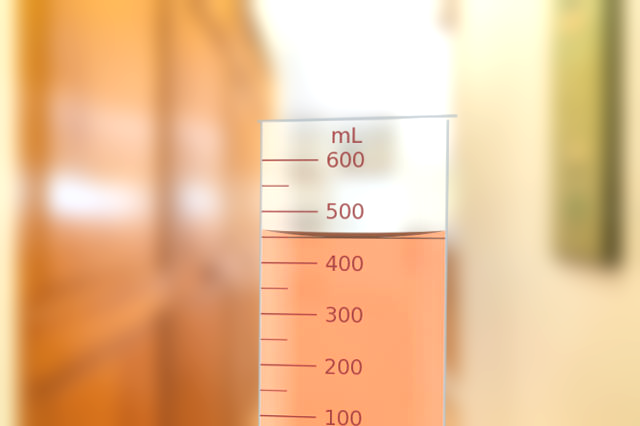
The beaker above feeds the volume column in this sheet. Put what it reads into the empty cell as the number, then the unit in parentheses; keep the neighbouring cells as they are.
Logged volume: 450 (mL)
